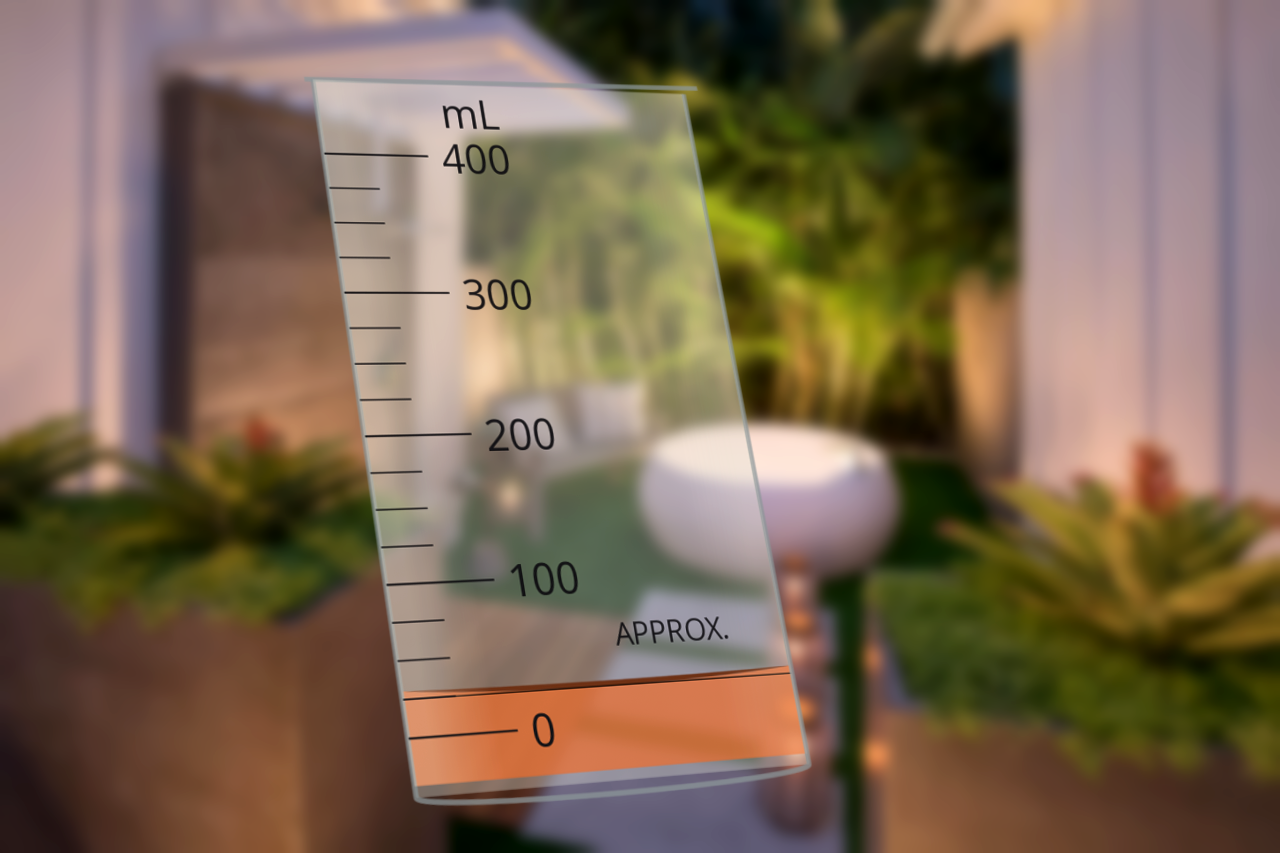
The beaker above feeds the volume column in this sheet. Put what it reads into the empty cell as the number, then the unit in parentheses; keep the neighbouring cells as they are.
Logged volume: 25 (mL)
